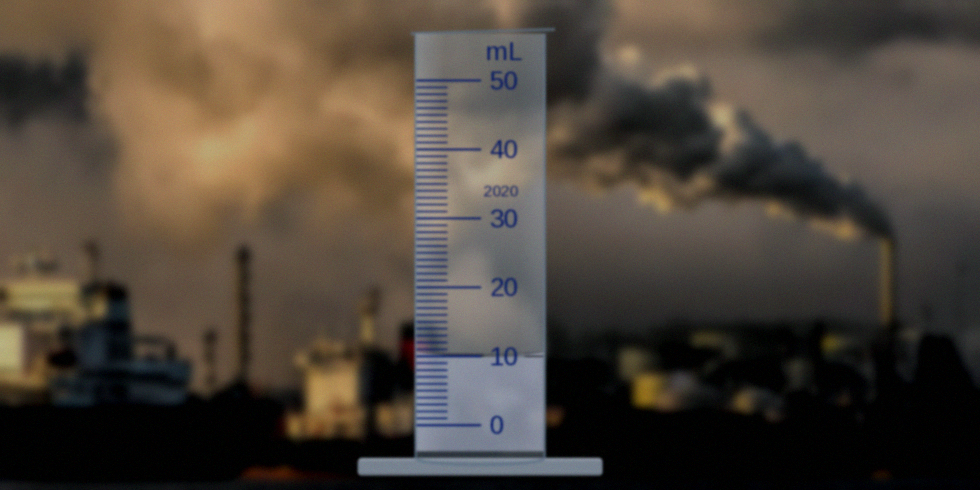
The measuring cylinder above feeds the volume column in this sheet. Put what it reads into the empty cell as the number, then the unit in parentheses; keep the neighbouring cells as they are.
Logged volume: 10 (mL)
